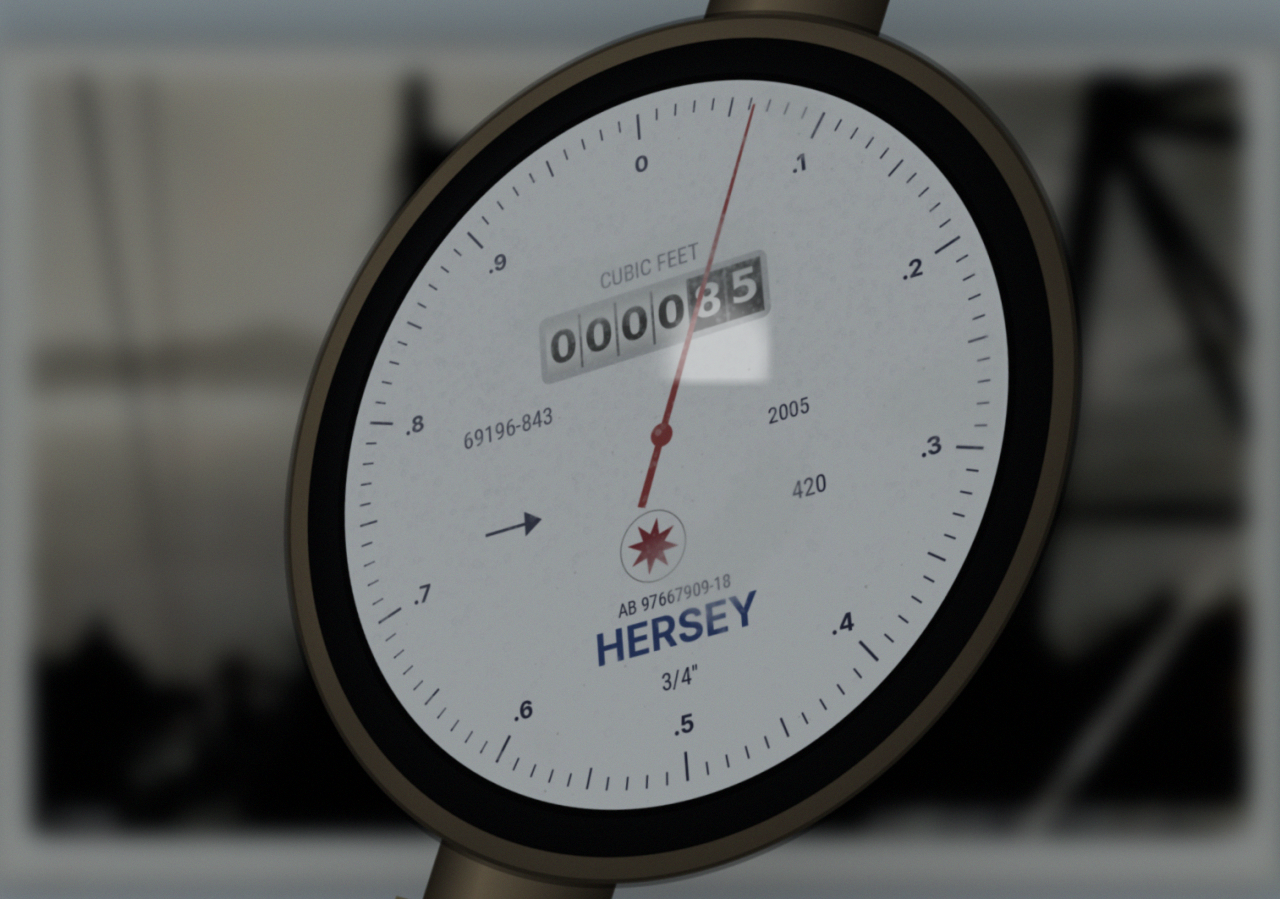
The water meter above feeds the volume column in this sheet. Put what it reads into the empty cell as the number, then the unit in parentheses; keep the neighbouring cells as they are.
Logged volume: 85.06 (ft³)
